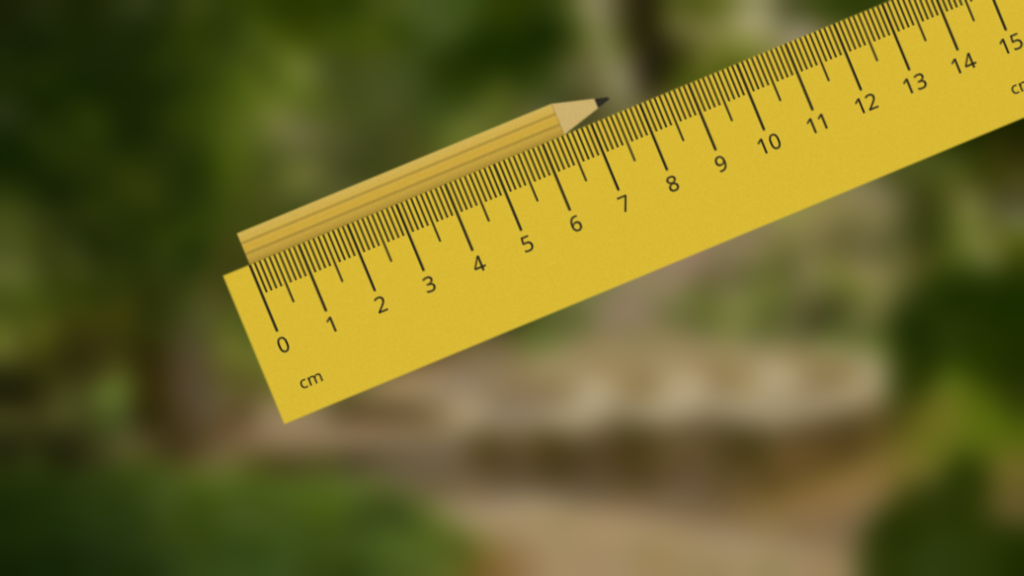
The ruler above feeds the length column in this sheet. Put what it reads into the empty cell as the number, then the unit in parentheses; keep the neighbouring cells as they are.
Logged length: 7.5 (cm)
